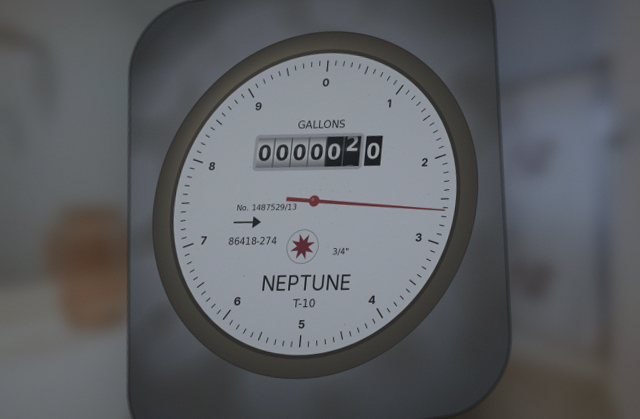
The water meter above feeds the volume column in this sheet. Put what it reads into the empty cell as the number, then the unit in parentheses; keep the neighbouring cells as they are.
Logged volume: 22.6 (gal)
